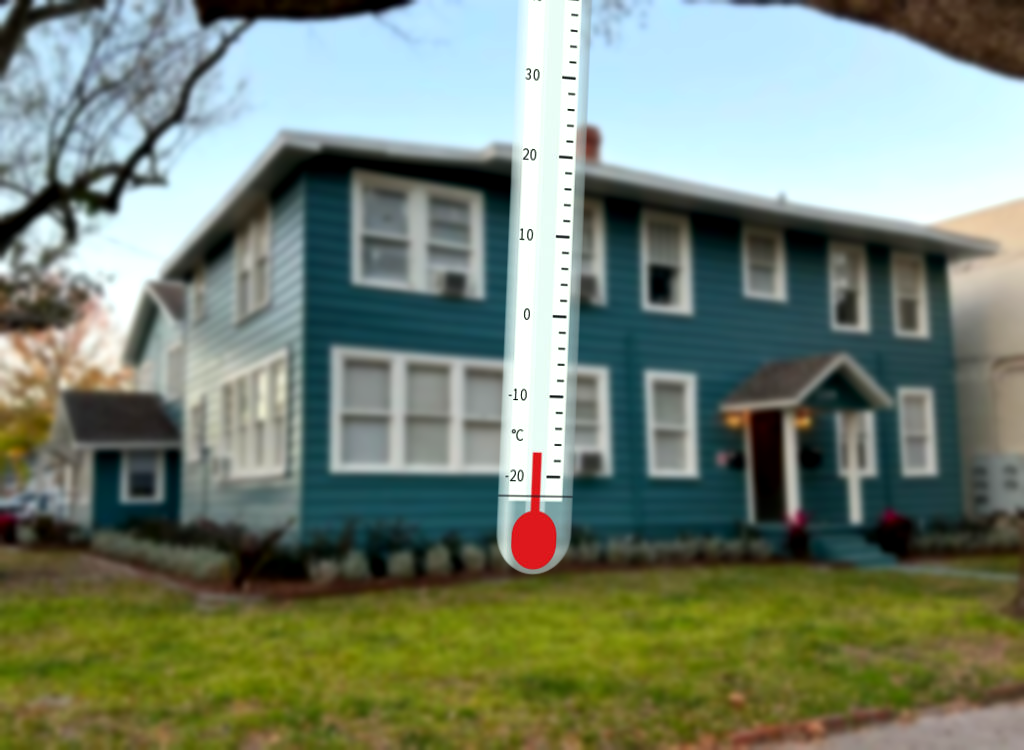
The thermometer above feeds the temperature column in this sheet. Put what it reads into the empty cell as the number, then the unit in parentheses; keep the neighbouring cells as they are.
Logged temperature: -17 (°C)
